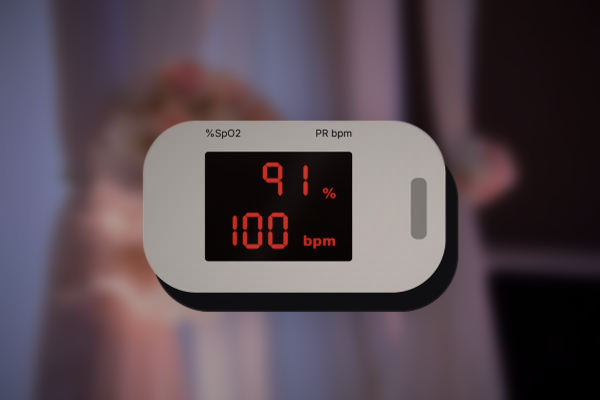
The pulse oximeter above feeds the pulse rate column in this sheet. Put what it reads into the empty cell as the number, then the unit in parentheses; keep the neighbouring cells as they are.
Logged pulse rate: 100 (bpm)
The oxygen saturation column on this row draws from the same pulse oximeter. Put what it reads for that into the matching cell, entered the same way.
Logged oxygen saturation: 91 (%)
